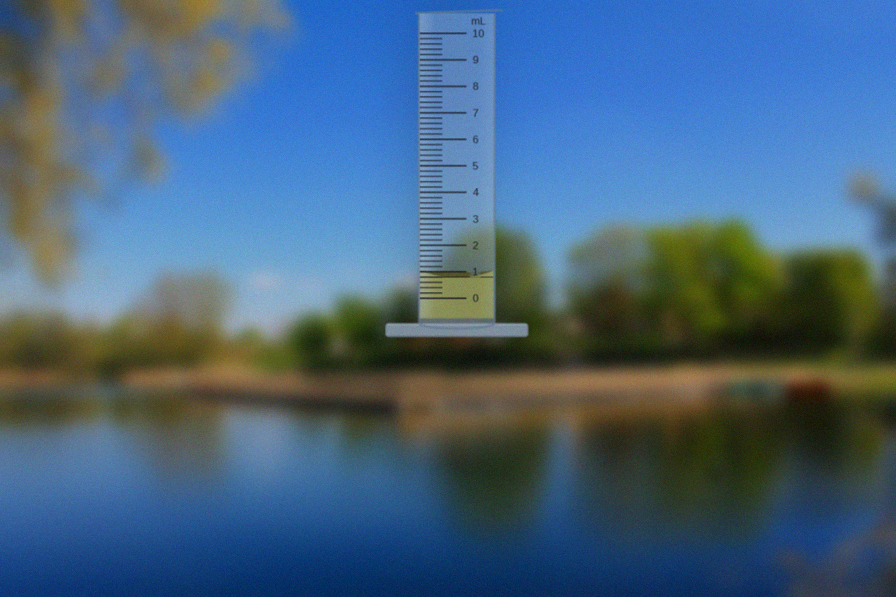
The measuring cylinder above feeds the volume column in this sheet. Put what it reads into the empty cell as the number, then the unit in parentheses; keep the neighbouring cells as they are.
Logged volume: 0.8 (mL)
